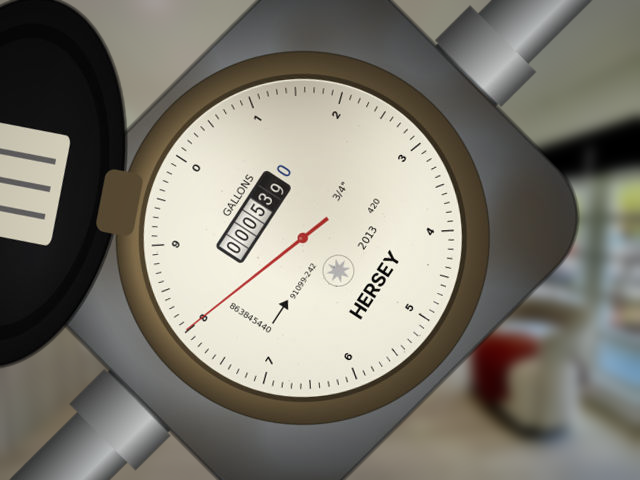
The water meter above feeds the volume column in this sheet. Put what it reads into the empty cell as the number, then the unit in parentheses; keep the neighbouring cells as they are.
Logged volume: 5388.0 (gal)
